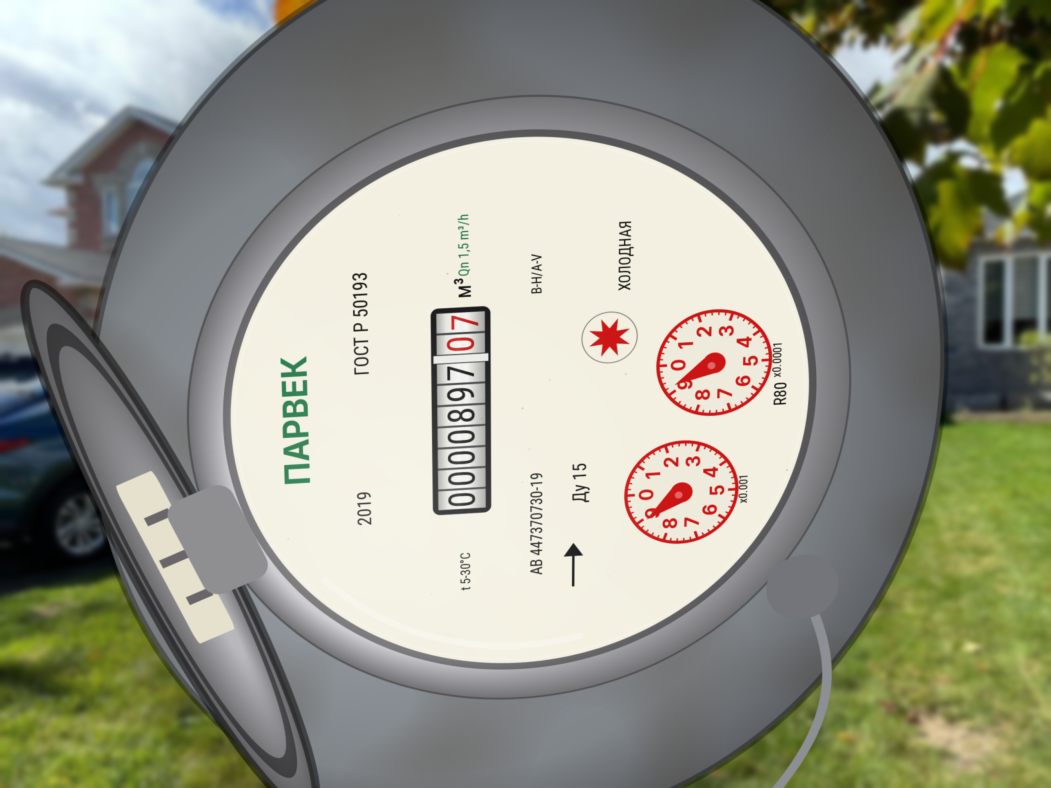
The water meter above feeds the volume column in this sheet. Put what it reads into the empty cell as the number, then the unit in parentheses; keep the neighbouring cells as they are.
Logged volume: 897.0689 (m³)
